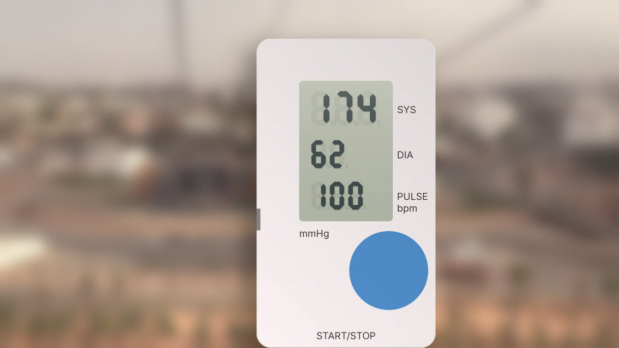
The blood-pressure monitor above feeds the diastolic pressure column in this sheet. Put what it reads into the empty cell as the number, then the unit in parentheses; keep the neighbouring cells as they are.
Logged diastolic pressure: 62 (mmHg)
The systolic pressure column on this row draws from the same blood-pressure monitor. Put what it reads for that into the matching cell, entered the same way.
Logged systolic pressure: 174 (mmHg)
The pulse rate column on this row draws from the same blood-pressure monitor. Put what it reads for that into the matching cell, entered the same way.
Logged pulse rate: 100 (bpm)
